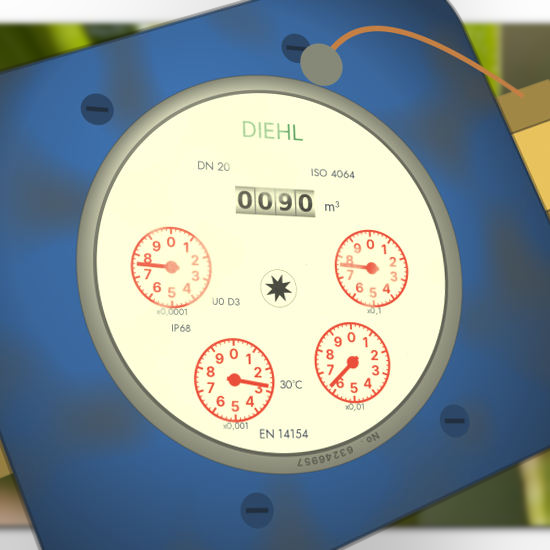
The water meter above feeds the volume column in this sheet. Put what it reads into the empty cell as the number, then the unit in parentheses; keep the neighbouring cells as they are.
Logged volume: 90.7627 (m³)
